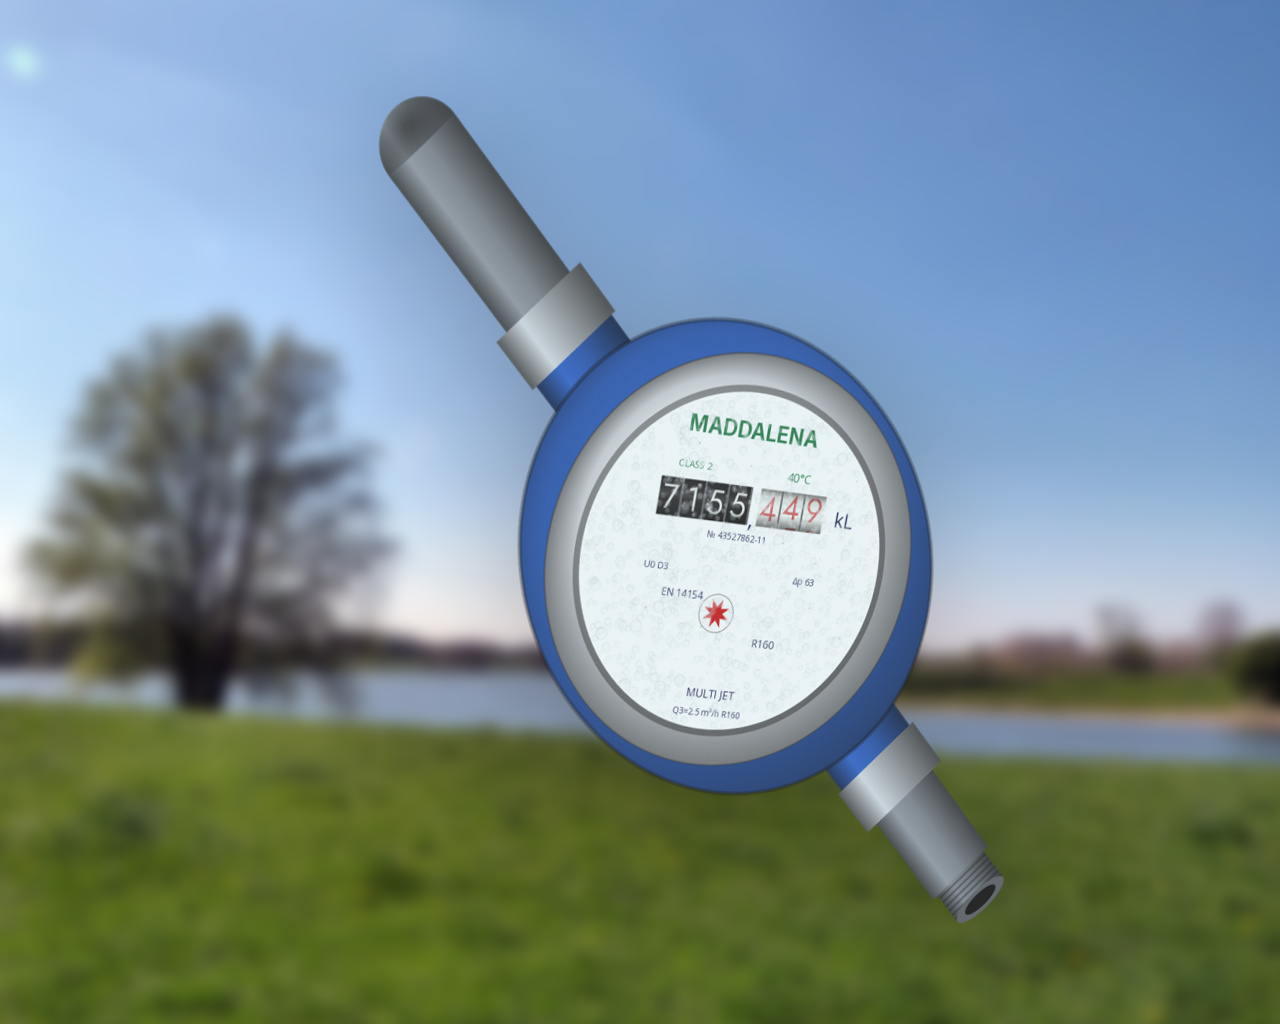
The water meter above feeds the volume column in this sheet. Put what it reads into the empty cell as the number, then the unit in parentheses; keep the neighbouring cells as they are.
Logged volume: 7155.449 (kL)
